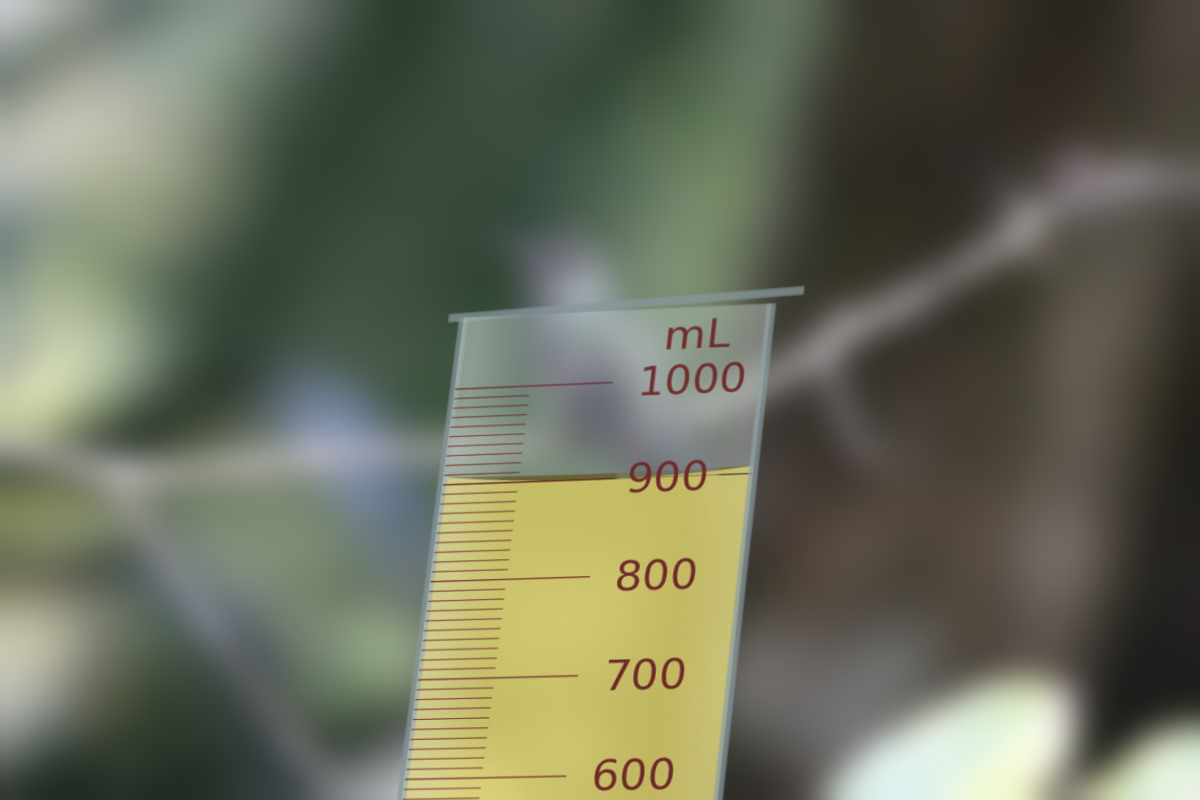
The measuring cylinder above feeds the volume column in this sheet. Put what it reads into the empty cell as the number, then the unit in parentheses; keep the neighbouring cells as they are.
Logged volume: 900 (mL)
